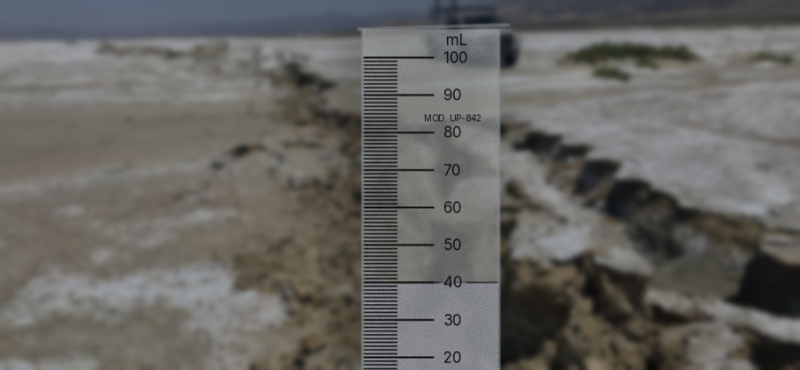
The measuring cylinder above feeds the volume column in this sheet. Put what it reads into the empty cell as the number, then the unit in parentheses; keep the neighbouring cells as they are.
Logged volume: 40 (mL)
